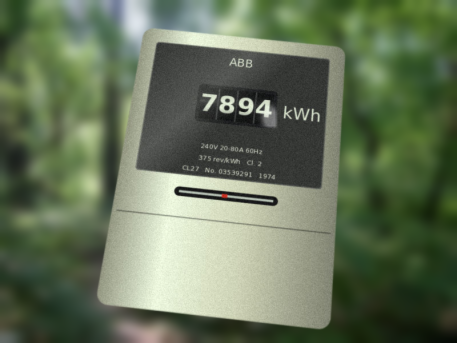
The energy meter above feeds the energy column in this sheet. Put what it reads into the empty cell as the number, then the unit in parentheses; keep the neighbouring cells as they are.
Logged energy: 7894 (kWh)
